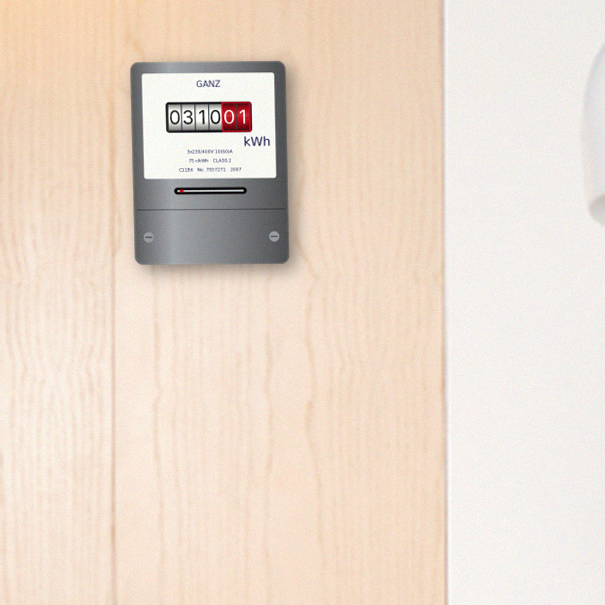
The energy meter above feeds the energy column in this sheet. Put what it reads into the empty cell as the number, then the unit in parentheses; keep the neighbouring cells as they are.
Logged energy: 310.01 (kWh)
